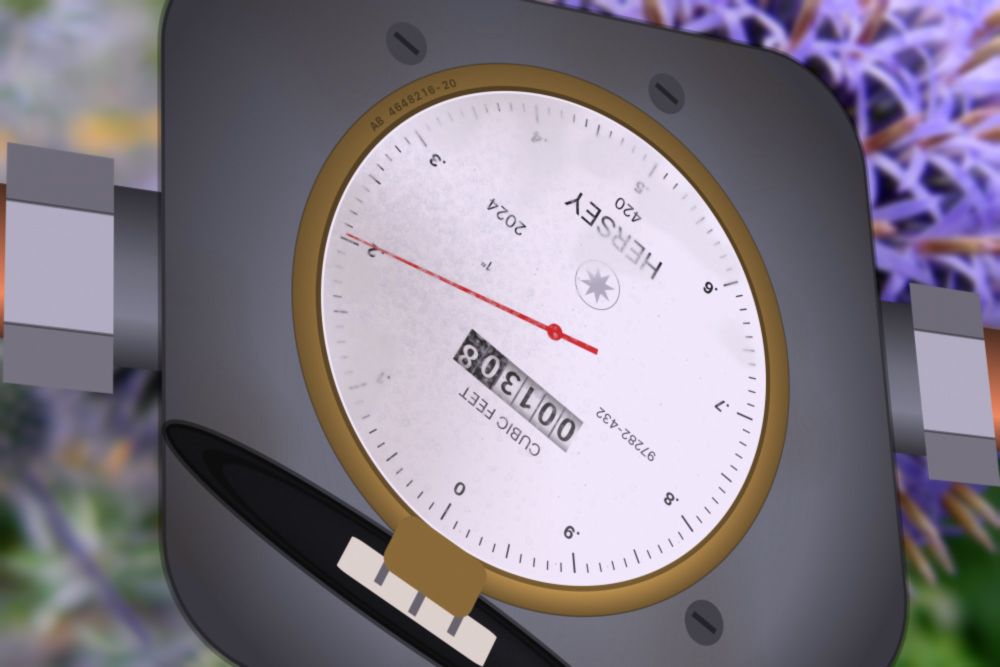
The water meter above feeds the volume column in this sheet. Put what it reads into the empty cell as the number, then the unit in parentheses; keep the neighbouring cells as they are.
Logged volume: 1308.20 (ft³)
